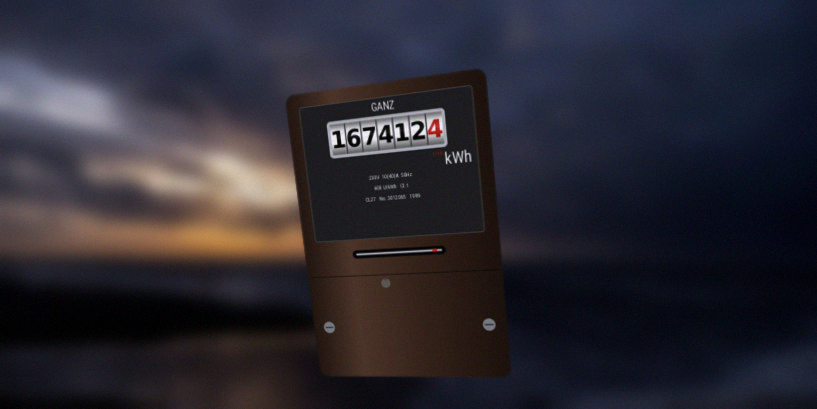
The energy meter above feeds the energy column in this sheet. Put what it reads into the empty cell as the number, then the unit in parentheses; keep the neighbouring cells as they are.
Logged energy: 167412.4 (kWh)
